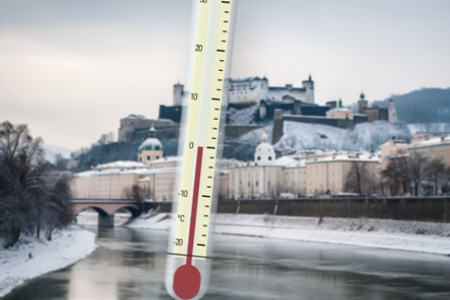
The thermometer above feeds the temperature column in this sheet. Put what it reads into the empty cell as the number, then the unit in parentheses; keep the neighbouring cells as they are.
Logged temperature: 0 (°C)
